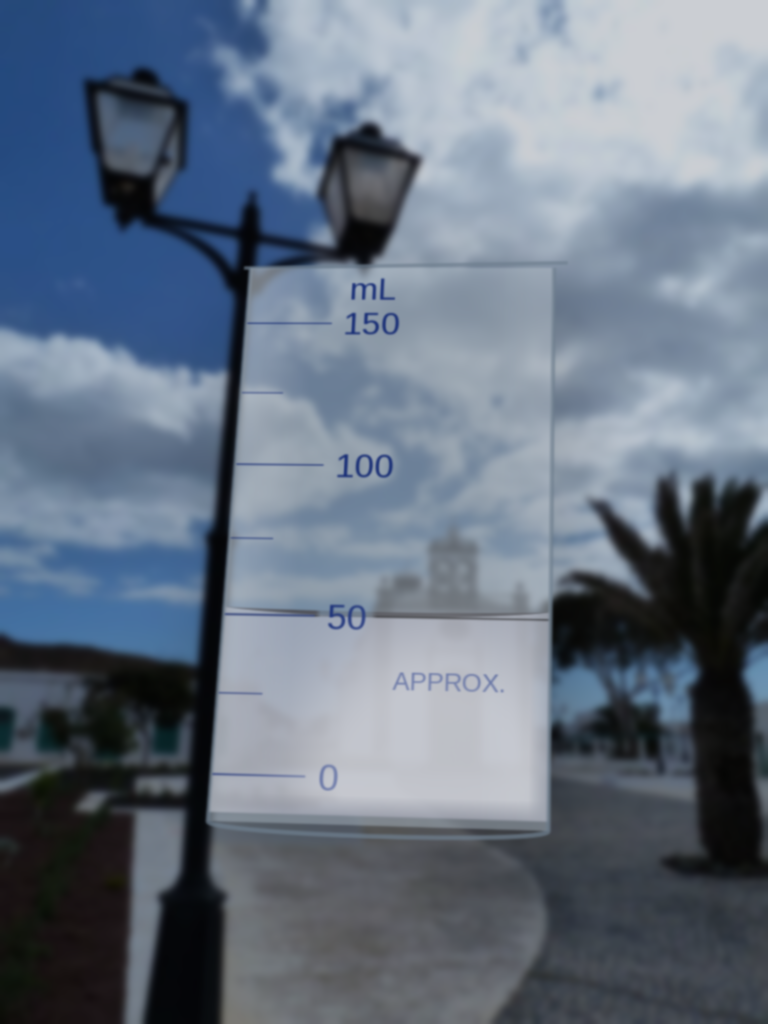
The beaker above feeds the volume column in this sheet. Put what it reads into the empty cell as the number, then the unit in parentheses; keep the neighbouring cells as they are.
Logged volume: 50 (mL)
